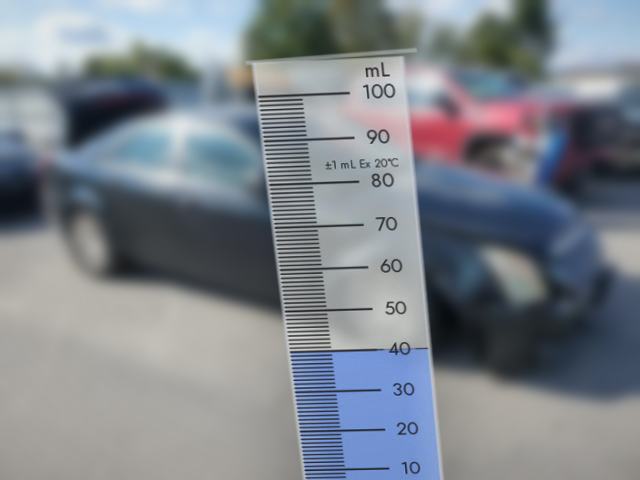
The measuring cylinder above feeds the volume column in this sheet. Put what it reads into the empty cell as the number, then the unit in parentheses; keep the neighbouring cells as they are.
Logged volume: 40 (mL)
